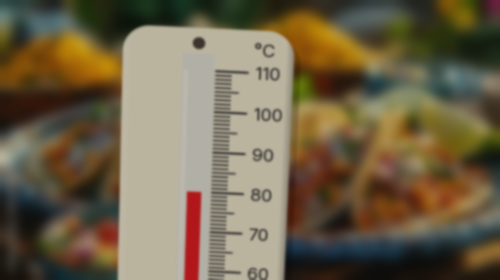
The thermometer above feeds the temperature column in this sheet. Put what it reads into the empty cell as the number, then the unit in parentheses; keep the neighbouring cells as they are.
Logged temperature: 80 (°C)
